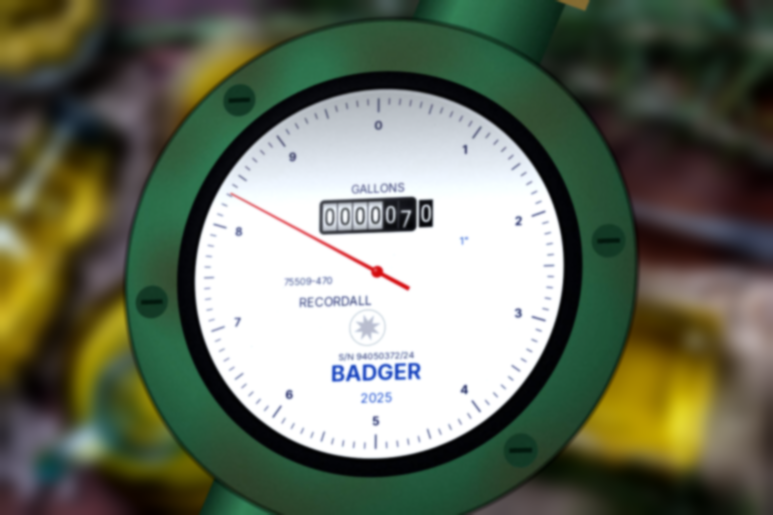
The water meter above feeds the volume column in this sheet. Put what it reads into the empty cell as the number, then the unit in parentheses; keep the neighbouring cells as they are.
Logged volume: 68.3 (gal)
